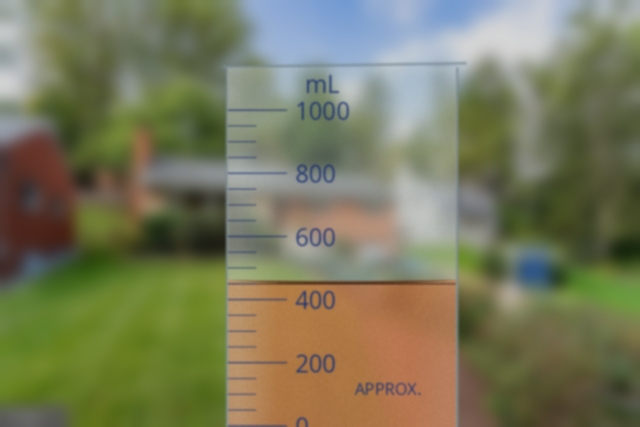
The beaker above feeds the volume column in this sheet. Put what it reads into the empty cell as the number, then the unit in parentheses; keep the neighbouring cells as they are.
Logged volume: 450 (mL)
